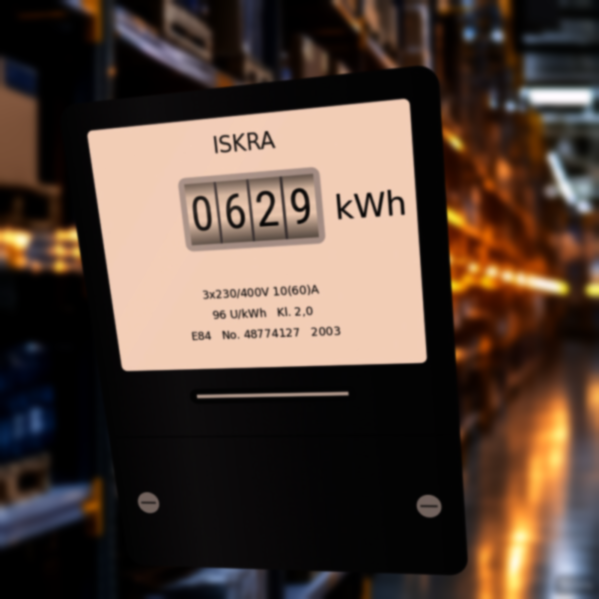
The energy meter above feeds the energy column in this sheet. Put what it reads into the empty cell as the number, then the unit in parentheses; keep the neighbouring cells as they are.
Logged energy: 629 (kWh)
